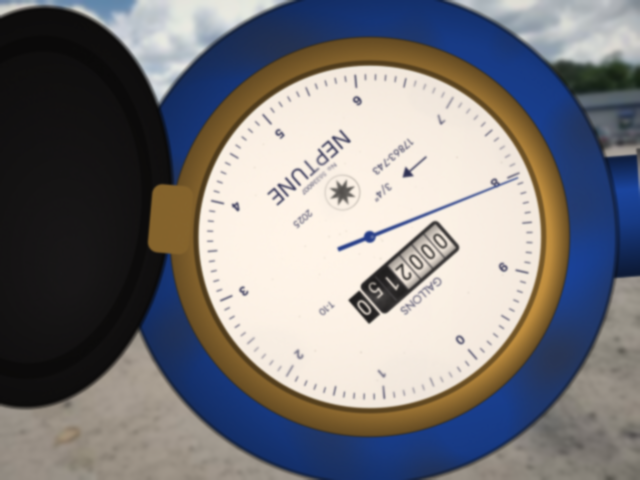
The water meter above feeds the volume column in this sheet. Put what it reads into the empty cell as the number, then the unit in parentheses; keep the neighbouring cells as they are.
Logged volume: 2148.0 (gal)
